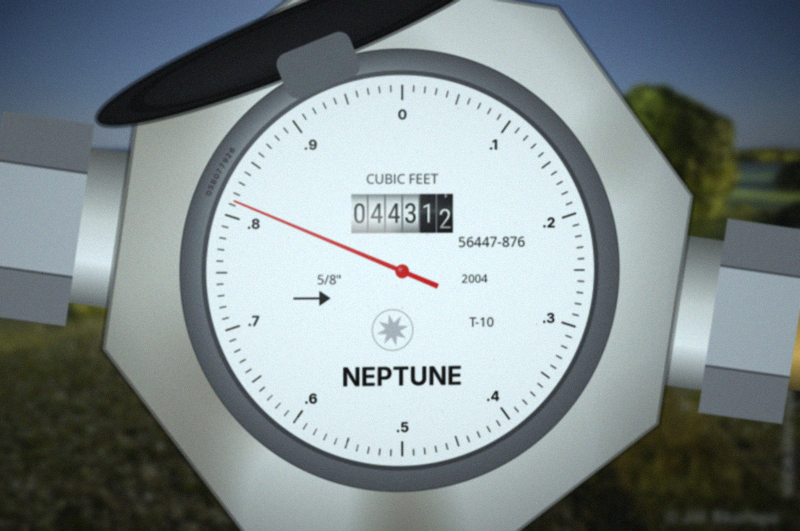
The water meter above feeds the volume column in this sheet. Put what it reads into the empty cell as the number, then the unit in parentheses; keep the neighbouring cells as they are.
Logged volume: 44311.81 (ft³)
